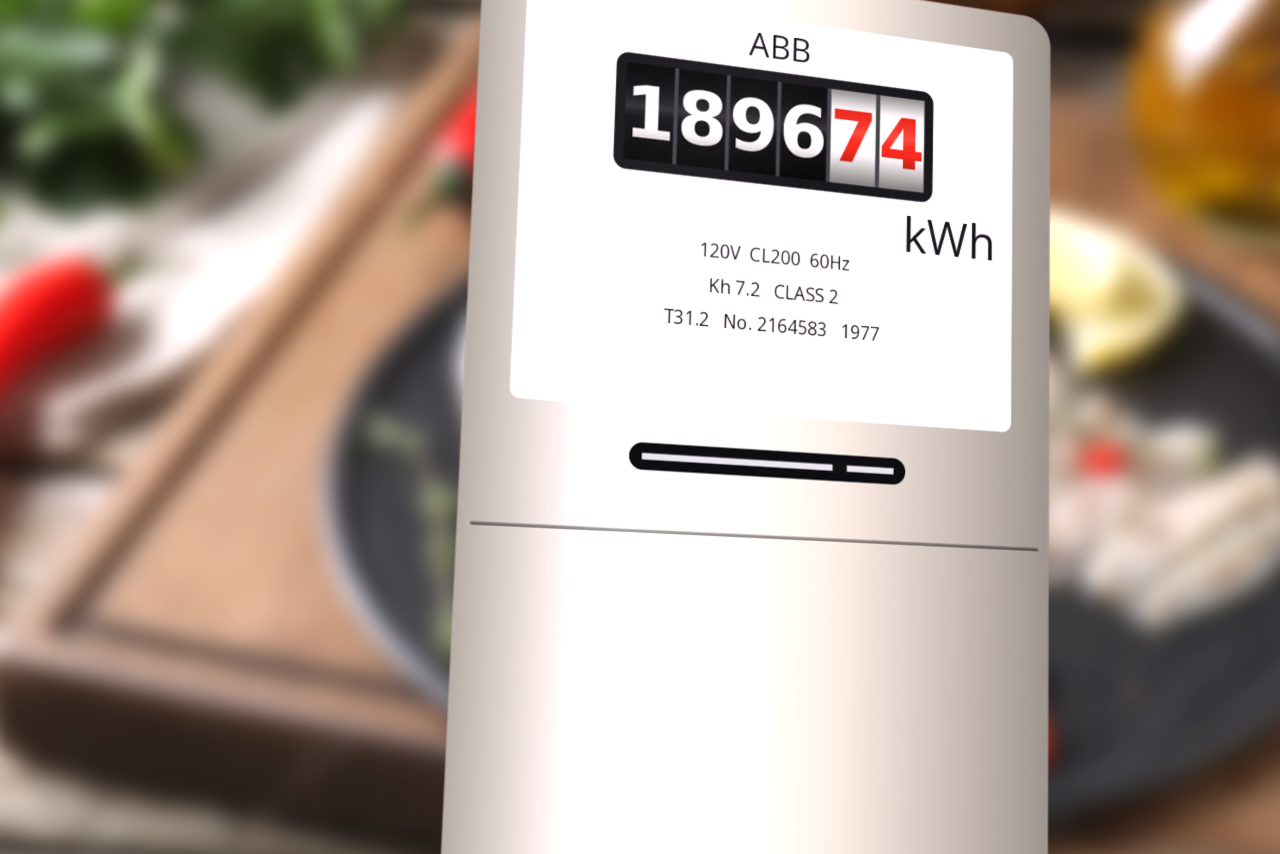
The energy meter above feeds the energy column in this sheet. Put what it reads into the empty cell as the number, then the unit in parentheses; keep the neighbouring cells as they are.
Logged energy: 1896.74 (kWh)
